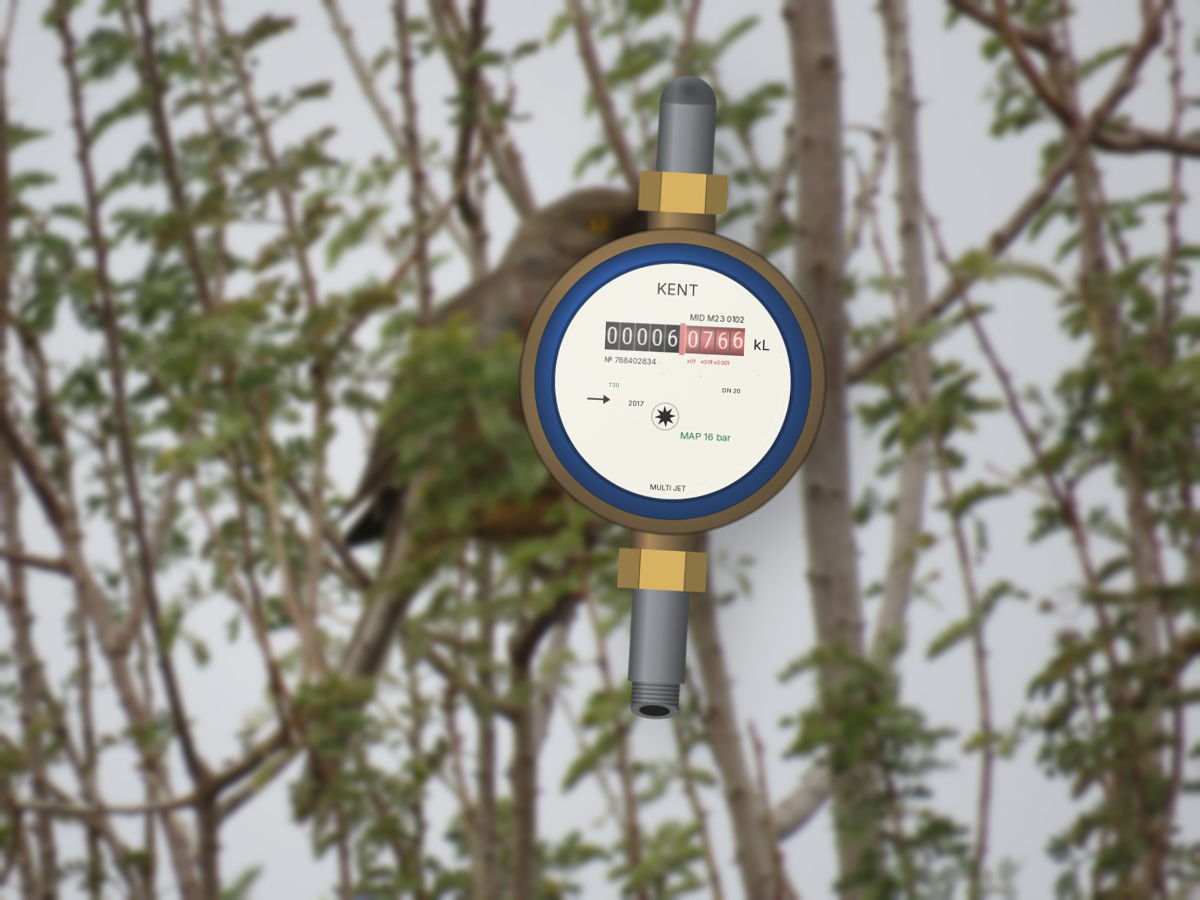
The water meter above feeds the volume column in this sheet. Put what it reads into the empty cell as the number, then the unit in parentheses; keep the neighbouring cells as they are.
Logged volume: 6.0766 (kL)
